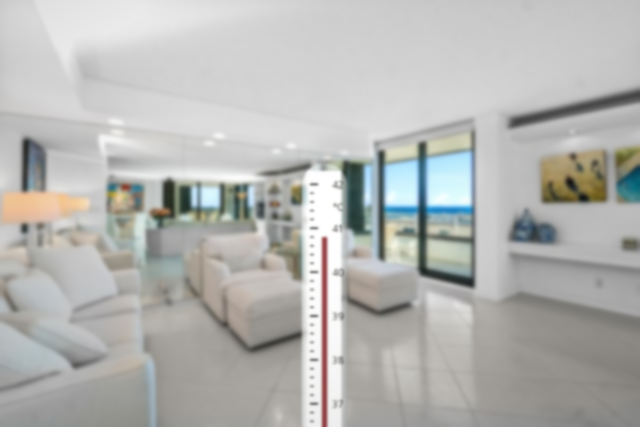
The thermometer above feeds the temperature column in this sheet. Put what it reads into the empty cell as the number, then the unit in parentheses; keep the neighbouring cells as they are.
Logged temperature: 40.8 (°C)
